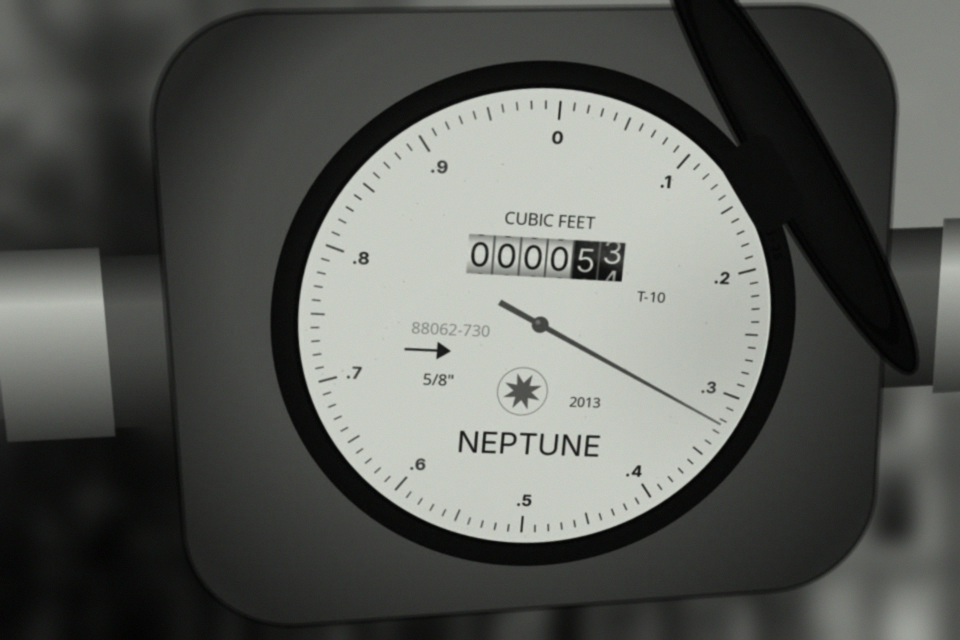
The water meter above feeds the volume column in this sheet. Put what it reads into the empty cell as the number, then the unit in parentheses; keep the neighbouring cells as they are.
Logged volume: 53.32 (ft³)
